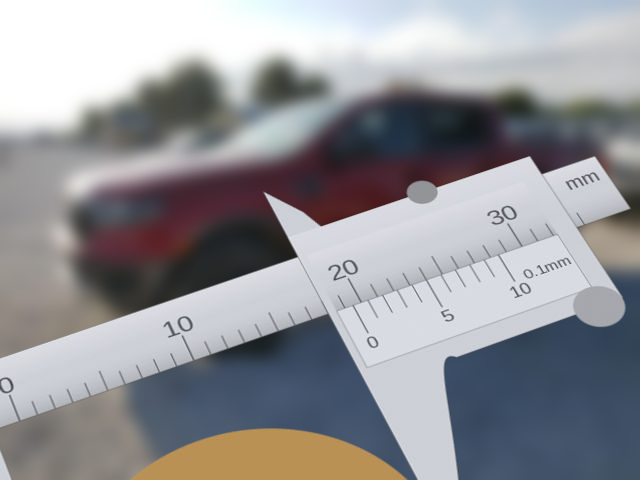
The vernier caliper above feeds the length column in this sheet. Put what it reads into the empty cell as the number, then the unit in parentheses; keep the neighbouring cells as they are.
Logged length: 19.5 (mm)
